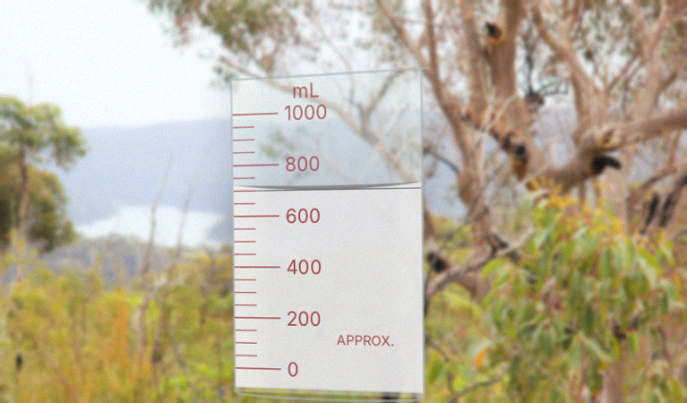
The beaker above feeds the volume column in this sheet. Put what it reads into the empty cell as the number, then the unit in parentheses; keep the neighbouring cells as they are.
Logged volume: 700 (mL)
